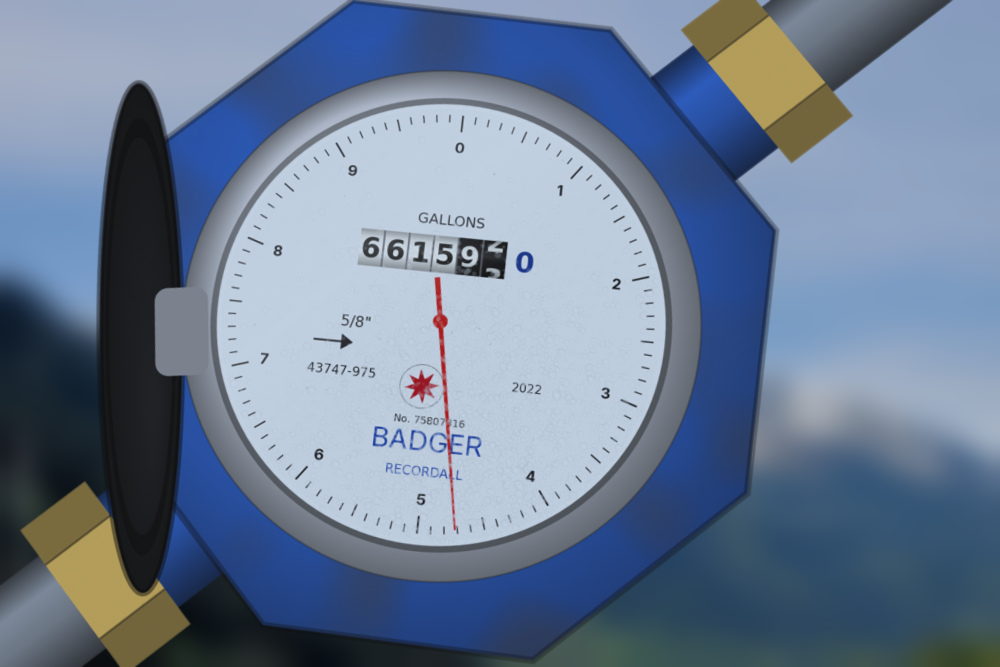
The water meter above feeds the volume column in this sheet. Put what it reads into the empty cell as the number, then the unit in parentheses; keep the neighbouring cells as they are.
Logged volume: 6615924.7 (gal)
